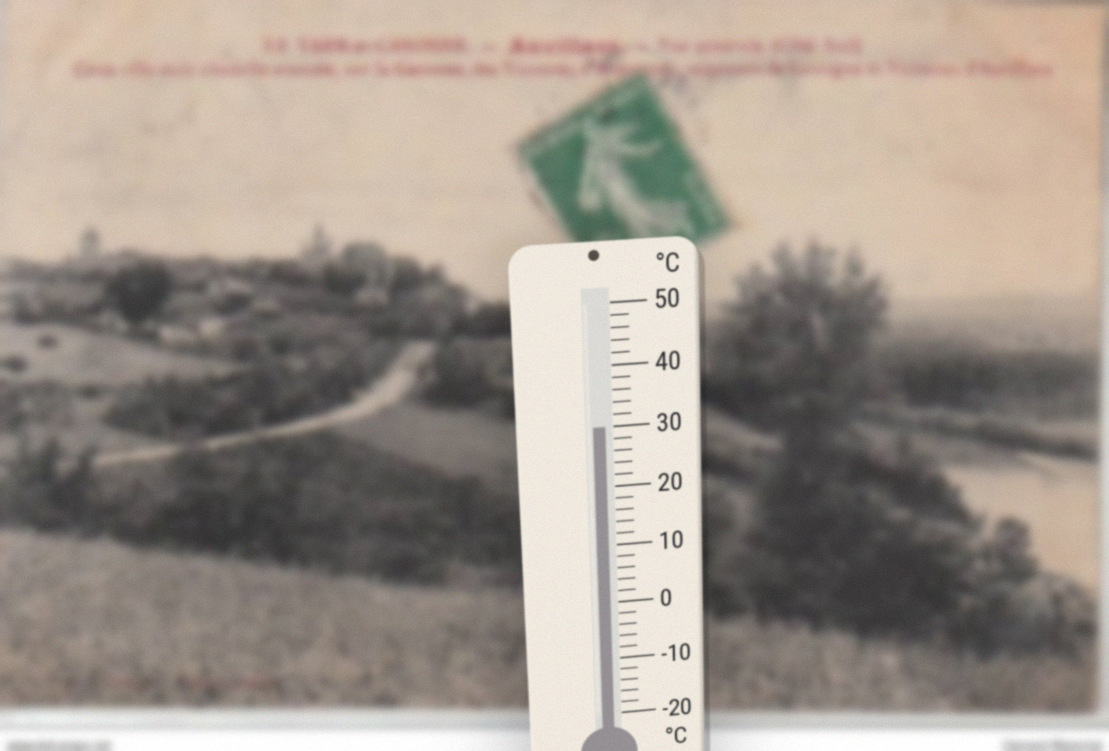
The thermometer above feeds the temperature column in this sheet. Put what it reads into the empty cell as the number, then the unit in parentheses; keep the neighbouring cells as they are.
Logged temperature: 30 (°C)
